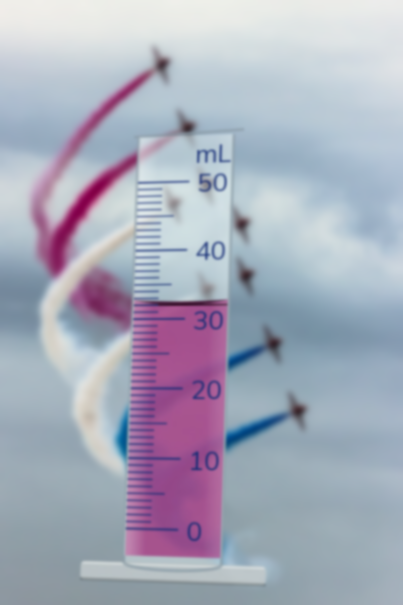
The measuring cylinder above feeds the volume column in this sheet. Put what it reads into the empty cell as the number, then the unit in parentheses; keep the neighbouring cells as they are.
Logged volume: 32 (mL)
